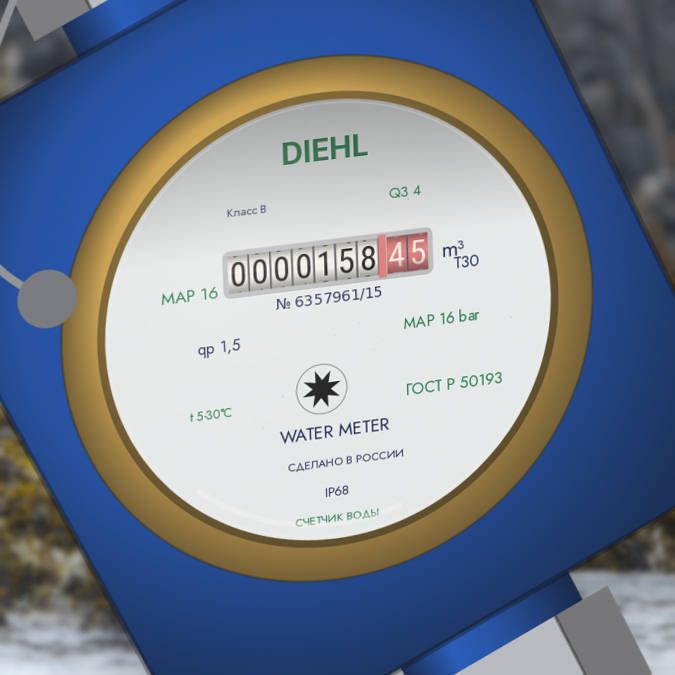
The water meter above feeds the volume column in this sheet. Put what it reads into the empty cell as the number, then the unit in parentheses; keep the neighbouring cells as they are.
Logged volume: 158.45 (m³)
